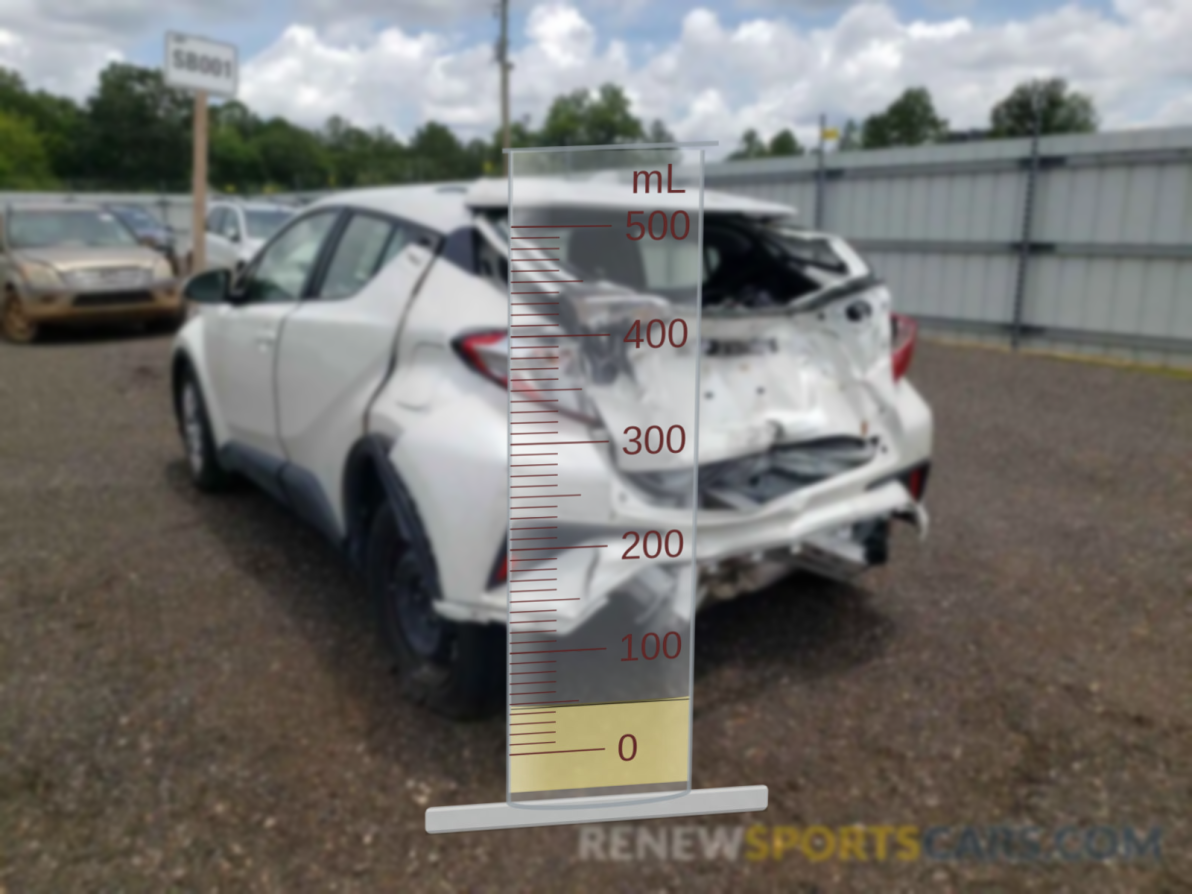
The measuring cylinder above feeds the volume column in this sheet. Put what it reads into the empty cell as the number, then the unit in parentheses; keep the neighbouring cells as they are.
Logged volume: 45 (mL)
